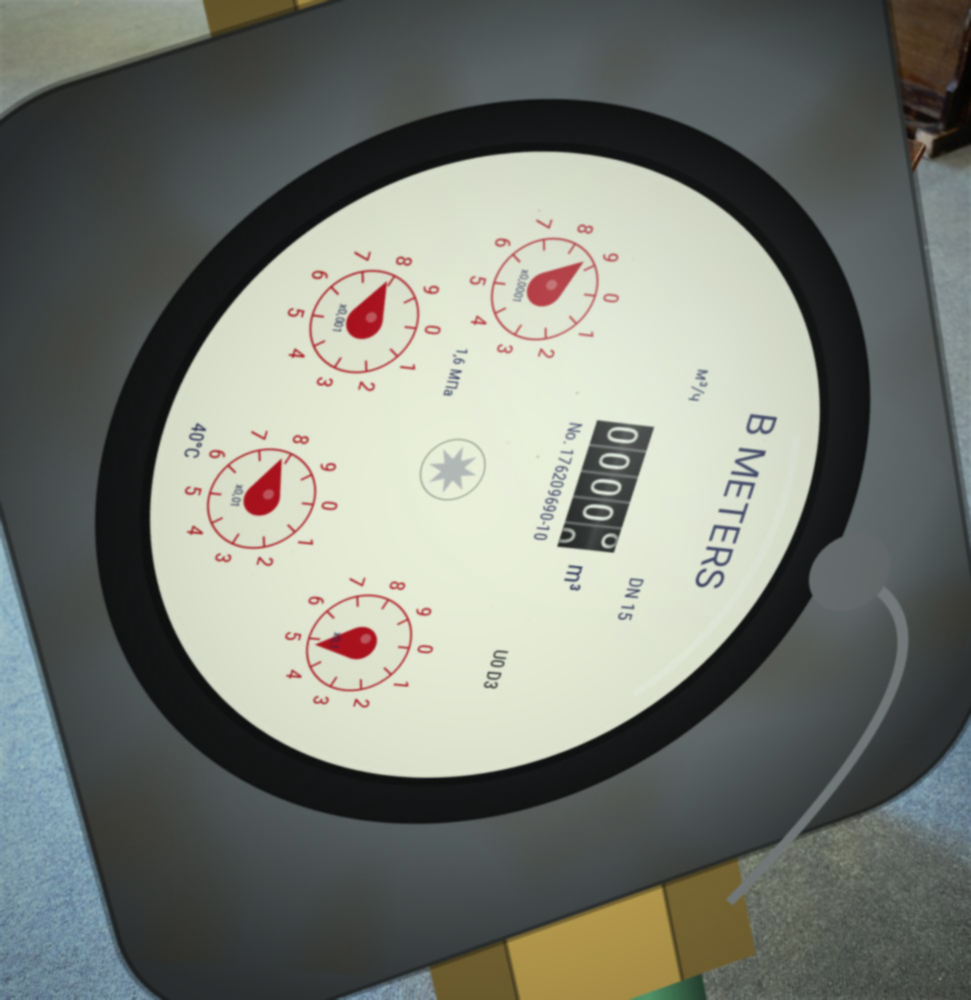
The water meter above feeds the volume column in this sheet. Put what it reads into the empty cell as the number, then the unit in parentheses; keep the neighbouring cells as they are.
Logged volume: 8.4778 (m³)
